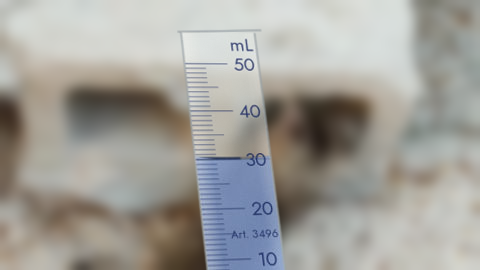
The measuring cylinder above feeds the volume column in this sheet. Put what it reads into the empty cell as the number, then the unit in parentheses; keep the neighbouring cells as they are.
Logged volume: 30 (mL)
